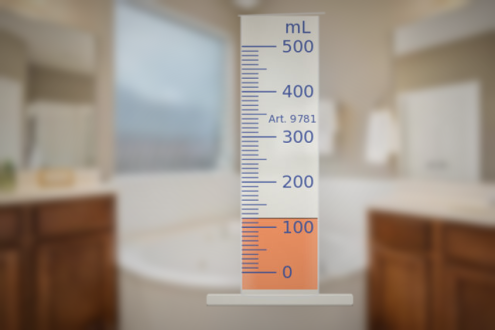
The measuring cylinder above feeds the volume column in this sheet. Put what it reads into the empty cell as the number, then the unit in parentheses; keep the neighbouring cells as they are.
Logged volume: 120 (mL)
